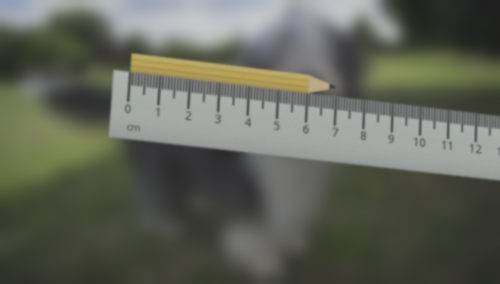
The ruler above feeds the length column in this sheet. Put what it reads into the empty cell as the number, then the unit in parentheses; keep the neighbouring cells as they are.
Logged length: 7 (cm)
